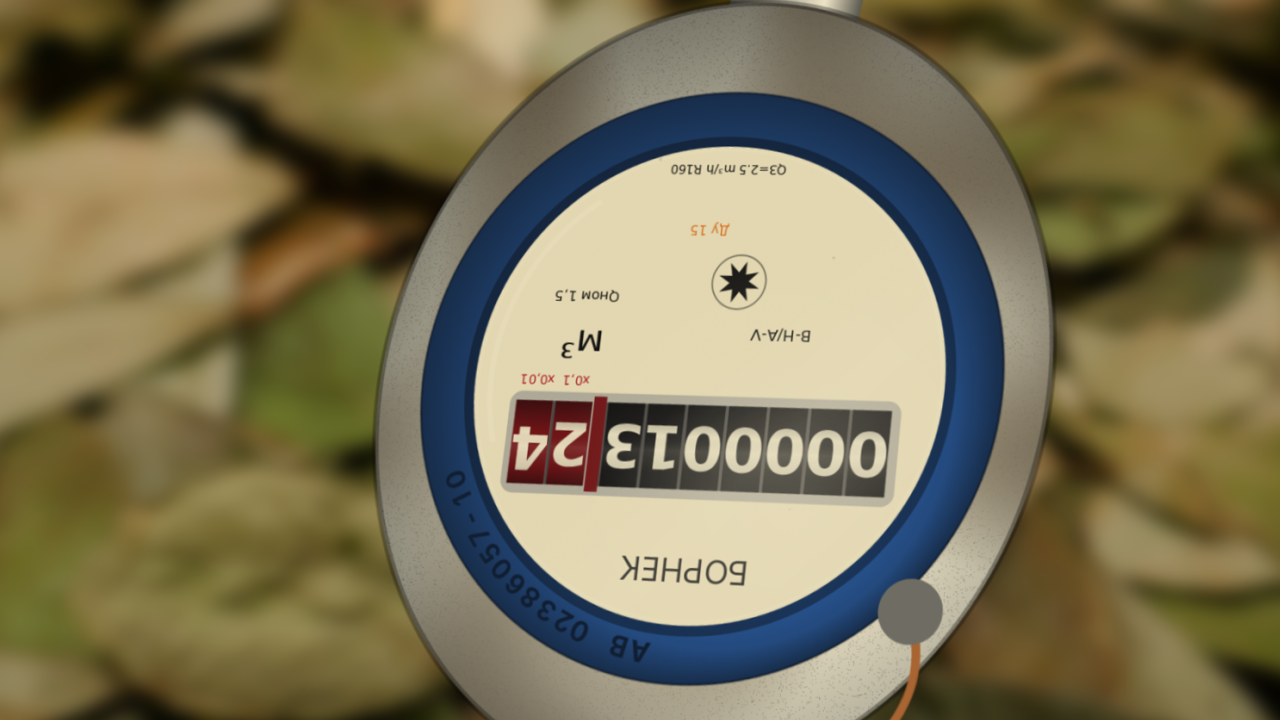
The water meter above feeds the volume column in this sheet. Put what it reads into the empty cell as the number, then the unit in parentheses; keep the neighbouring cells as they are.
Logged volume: 13.24 (m³)
